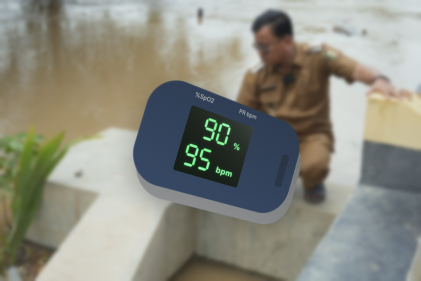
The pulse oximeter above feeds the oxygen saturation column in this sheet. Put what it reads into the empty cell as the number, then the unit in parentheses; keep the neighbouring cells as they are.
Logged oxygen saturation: 90 (%)
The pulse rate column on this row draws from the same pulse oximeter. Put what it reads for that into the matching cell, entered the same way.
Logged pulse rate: 95 (bpm)
